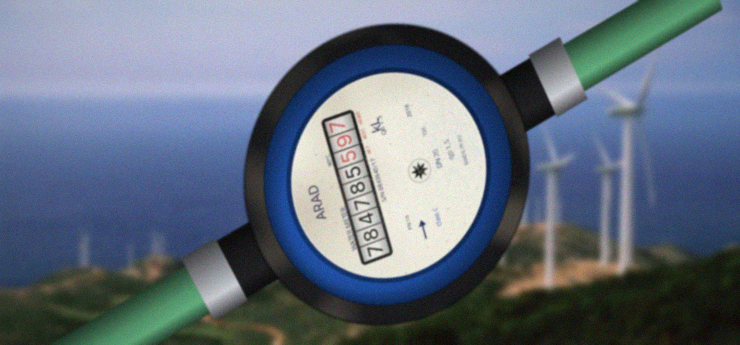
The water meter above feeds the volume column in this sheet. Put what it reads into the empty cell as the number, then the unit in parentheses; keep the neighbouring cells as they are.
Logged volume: 784785.597 (kL)
